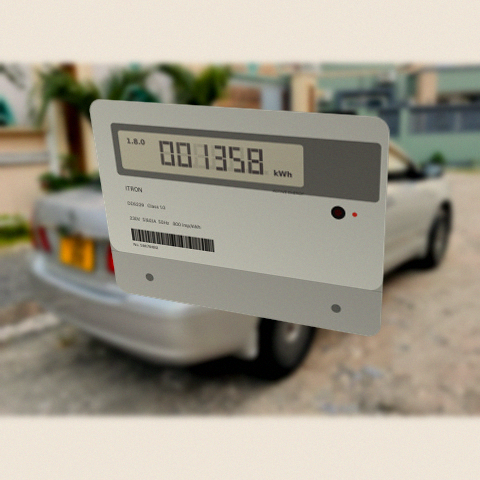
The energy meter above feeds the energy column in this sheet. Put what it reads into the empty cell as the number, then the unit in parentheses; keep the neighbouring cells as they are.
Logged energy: 1358 (kWh)
